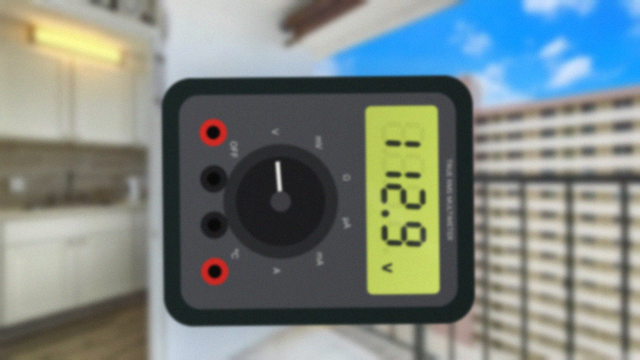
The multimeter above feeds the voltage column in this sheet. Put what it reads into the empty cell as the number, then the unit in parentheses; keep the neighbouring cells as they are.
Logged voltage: 112.9 (V)
